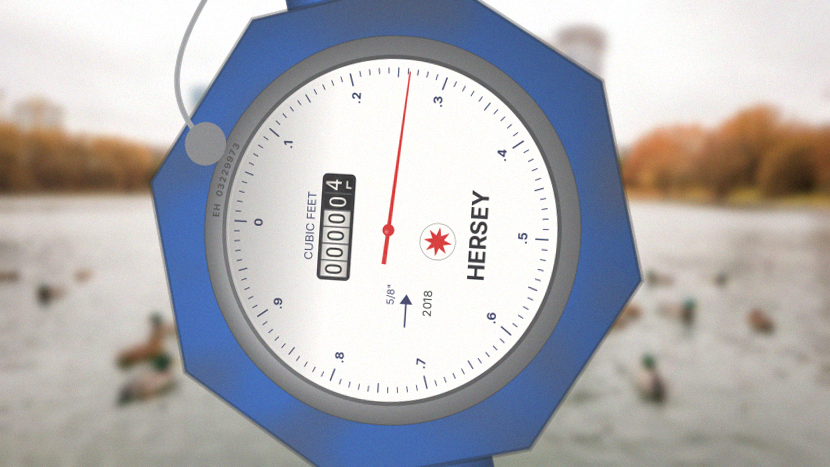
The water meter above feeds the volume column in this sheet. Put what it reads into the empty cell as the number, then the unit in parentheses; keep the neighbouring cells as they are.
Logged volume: 4.26 (ft³)
